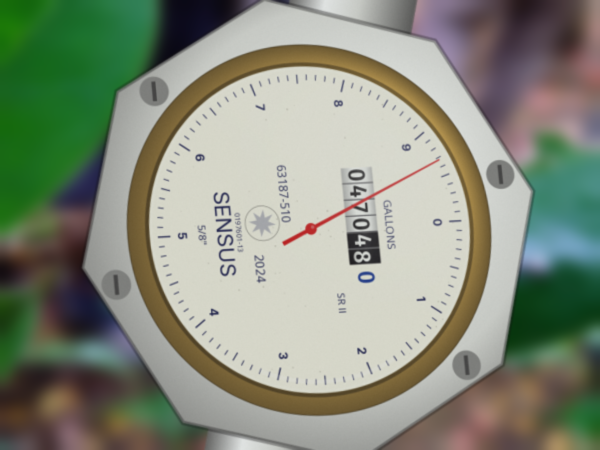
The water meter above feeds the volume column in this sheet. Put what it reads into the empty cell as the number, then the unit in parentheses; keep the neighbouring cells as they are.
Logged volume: 470479.3 (gal)
